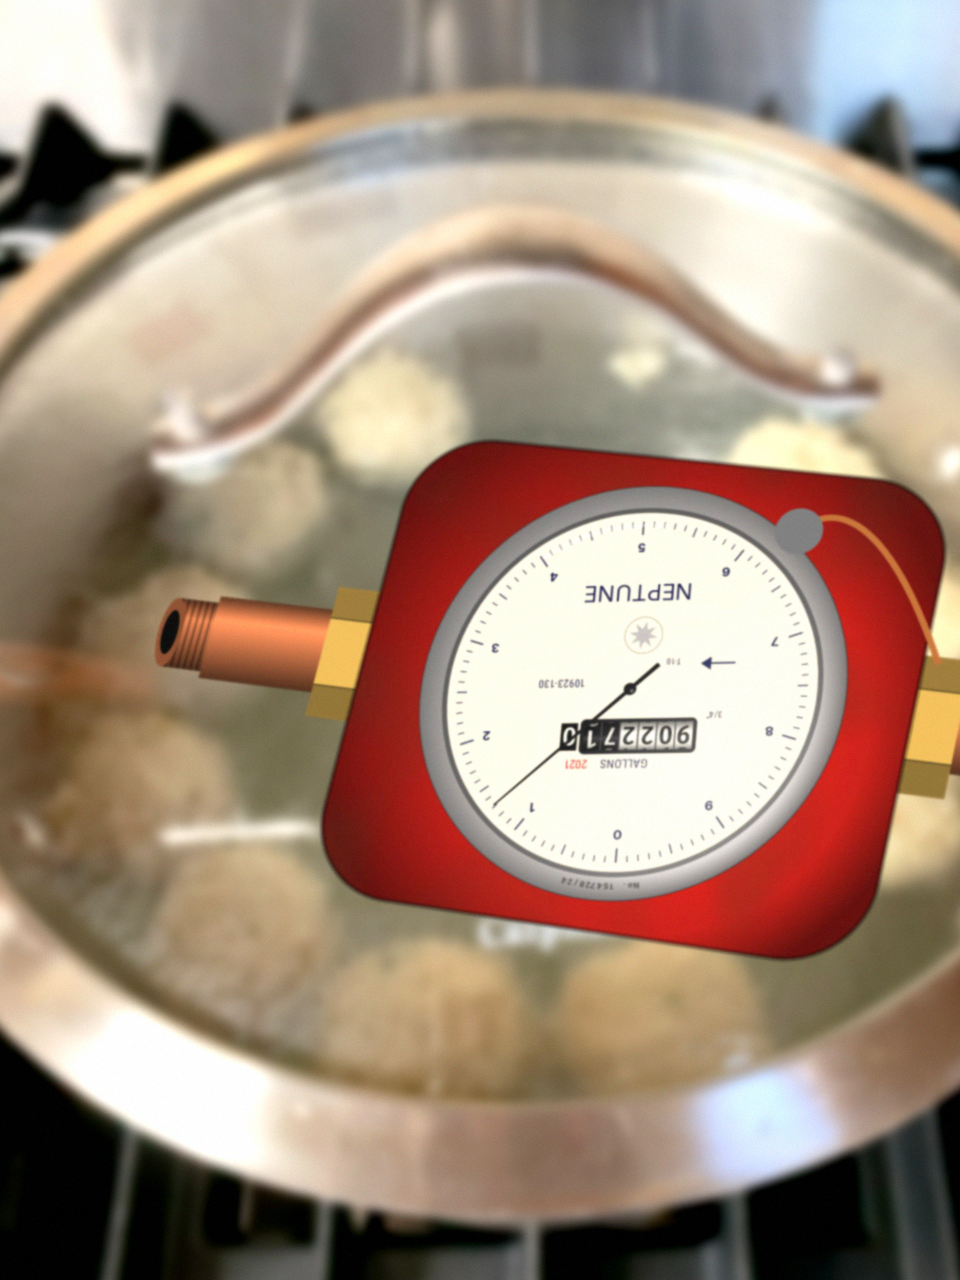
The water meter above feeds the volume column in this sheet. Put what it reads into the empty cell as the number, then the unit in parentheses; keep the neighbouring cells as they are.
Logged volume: 9022711.3 (gal)
